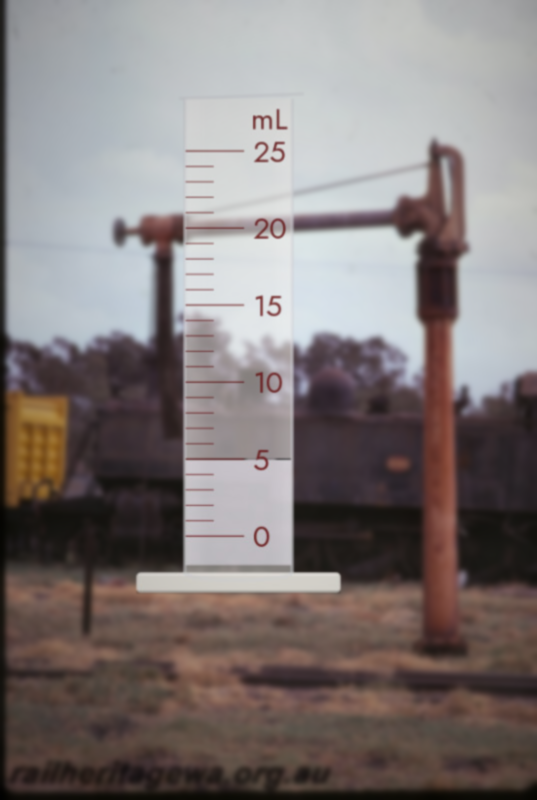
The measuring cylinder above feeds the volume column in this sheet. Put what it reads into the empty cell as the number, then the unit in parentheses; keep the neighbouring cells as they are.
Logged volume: 5 (mL)
